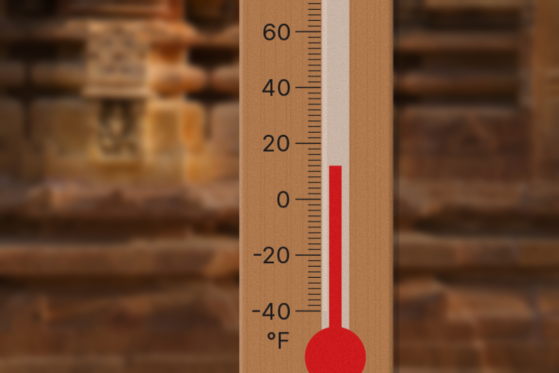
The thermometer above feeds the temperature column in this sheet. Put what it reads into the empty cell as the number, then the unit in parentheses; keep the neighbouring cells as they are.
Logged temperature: 12 (°F)
